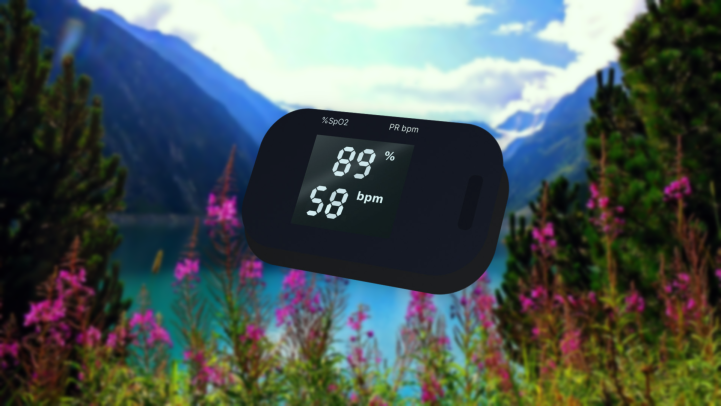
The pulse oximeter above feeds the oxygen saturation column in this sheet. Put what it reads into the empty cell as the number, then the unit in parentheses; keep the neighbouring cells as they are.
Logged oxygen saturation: 89 (%)
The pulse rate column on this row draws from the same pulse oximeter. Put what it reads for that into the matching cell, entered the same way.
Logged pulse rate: 58 (bpm)
